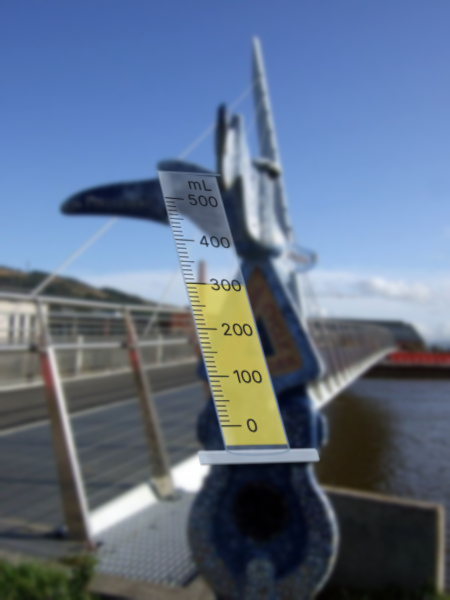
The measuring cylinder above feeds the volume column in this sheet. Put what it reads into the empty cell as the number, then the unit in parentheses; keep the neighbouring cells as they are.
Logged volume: 300 (mL)
